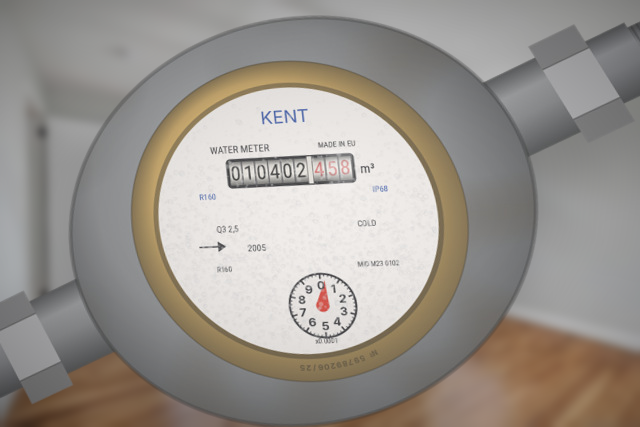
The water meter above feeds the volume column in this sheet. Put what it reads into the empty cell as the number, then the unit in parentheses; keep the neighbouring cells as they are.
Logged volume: 10402.4580 (m³)
